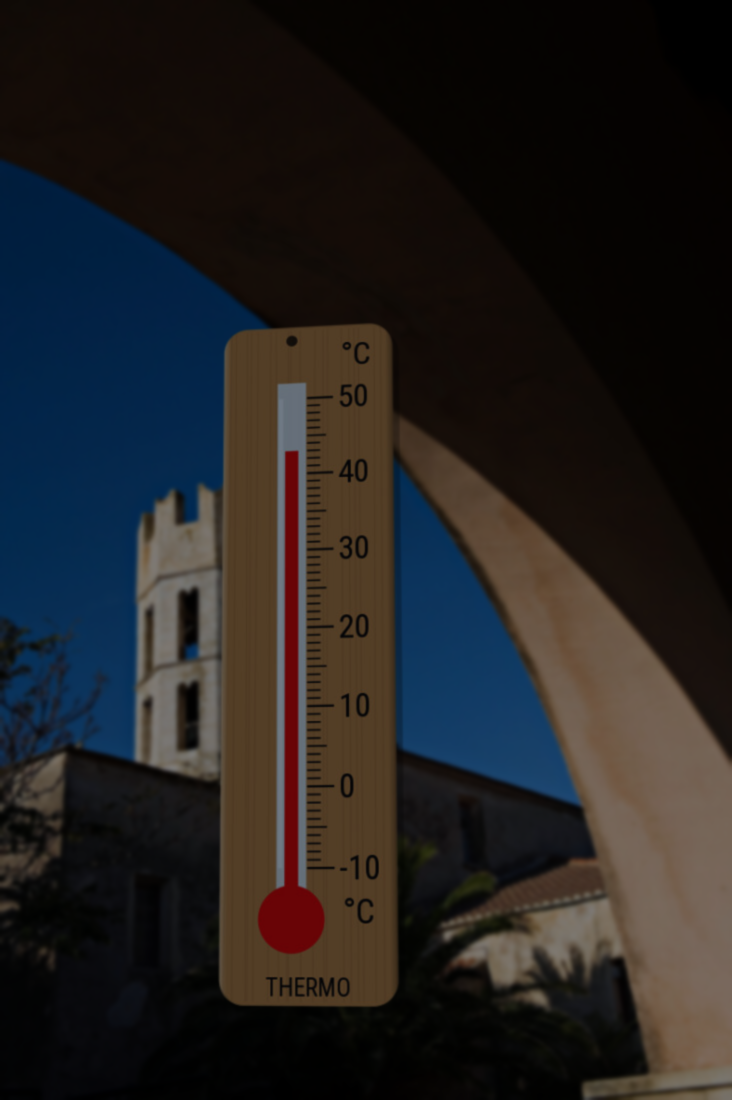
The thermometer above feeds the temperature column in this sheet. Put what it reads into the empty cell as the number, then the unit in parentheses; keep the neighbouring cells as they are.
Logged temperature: 43 (°C)
